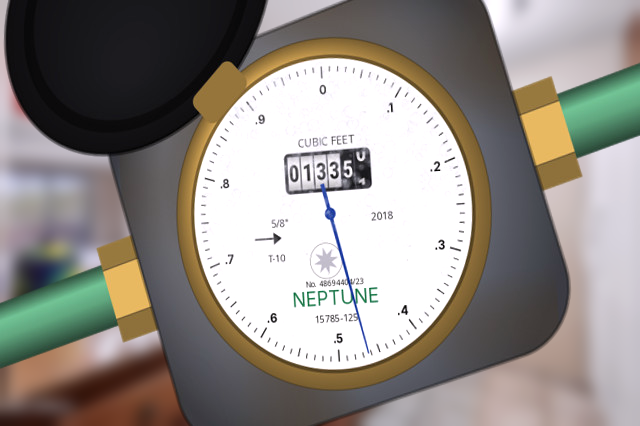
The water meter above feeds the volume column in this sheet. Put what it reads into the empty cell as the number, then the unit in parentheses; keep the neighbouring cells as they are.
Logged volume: 13350.46 (ft³)
